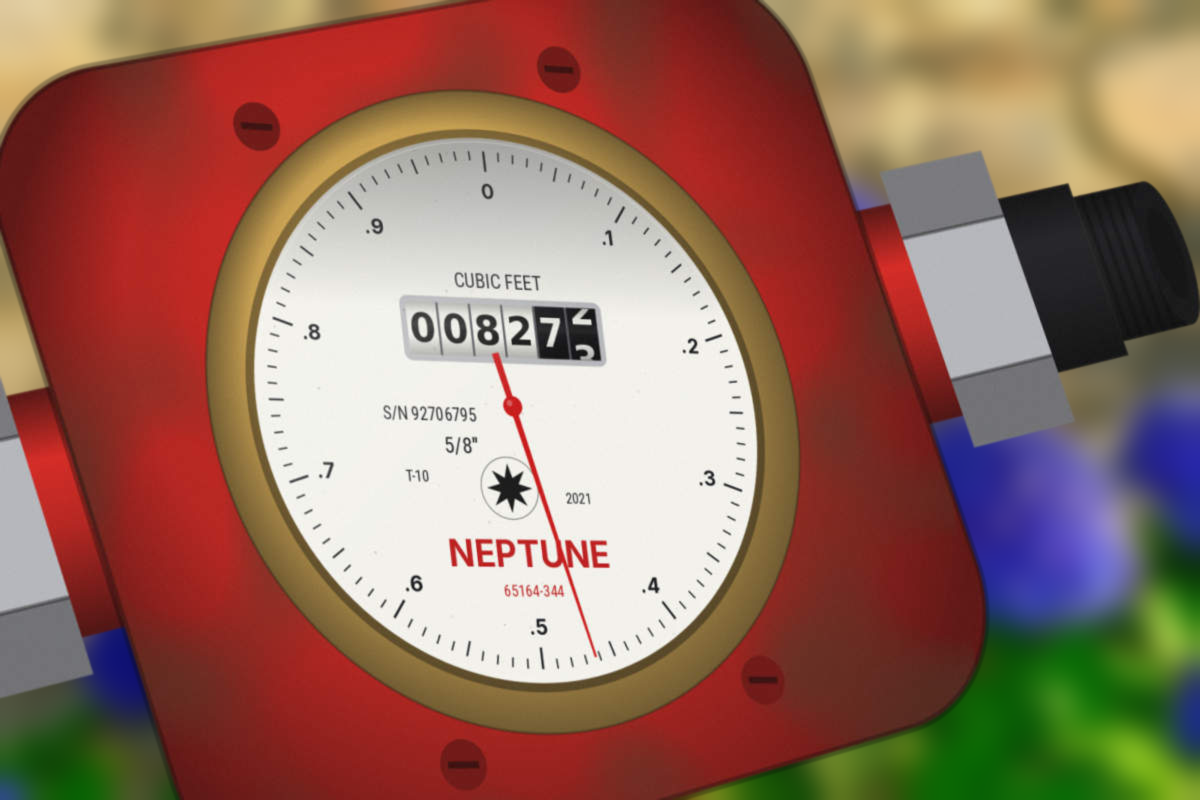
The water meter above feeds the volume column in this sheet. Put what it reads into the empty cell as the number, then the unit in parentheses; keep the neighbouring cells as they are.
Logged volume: 8272.46 (ft³)
